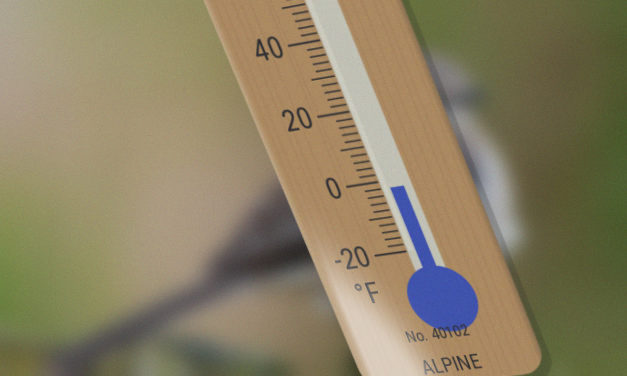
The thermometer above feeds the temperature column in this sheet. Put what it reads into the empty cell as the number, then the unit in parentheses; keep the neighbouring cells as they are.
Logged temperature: -2 (°F)
